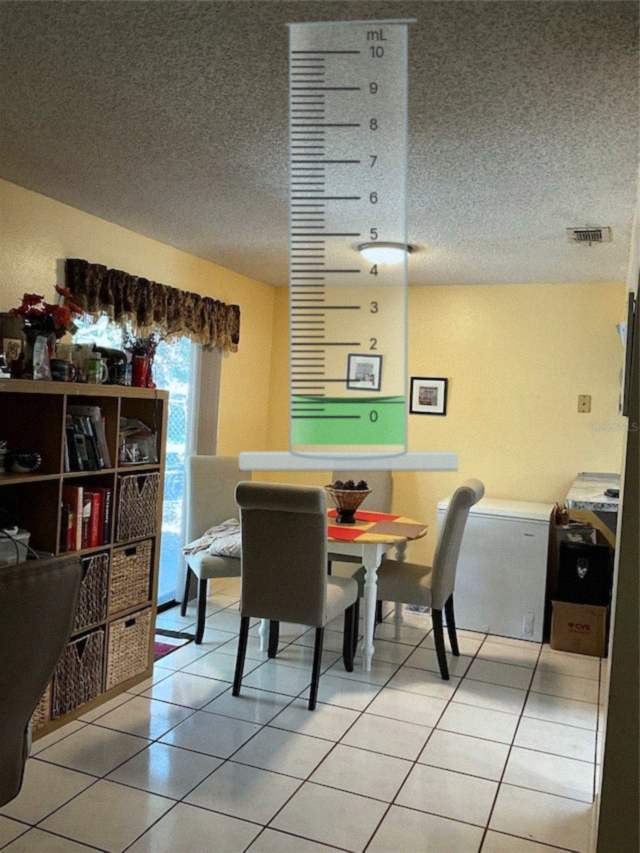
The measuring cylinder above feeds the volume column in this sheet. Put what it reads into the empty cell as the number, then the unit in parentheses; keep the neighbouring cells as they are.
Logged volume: 0.4 (mL)
